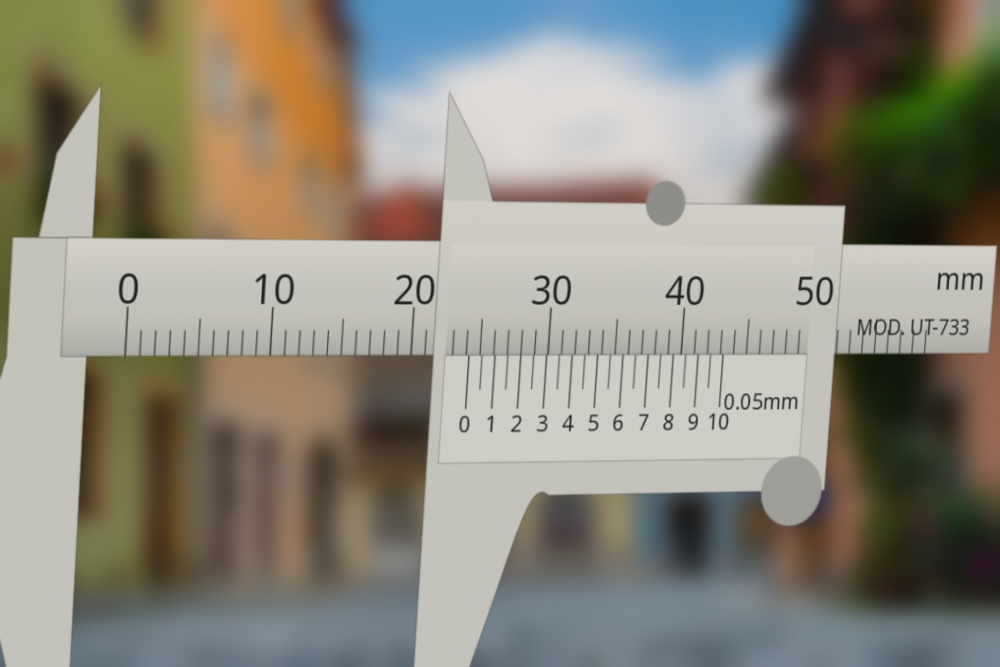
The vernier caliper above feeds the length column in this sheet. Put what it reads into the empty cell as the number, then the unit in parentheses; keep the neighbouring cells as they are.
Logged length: 24.2 (mm)
